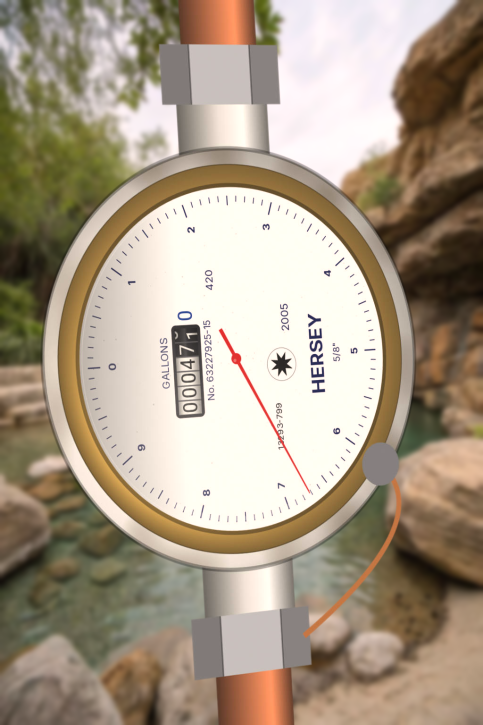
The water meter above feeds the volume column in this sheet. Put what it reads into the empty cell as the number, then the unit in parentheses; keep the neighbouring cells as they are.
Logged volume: 4706.7 (gal)
